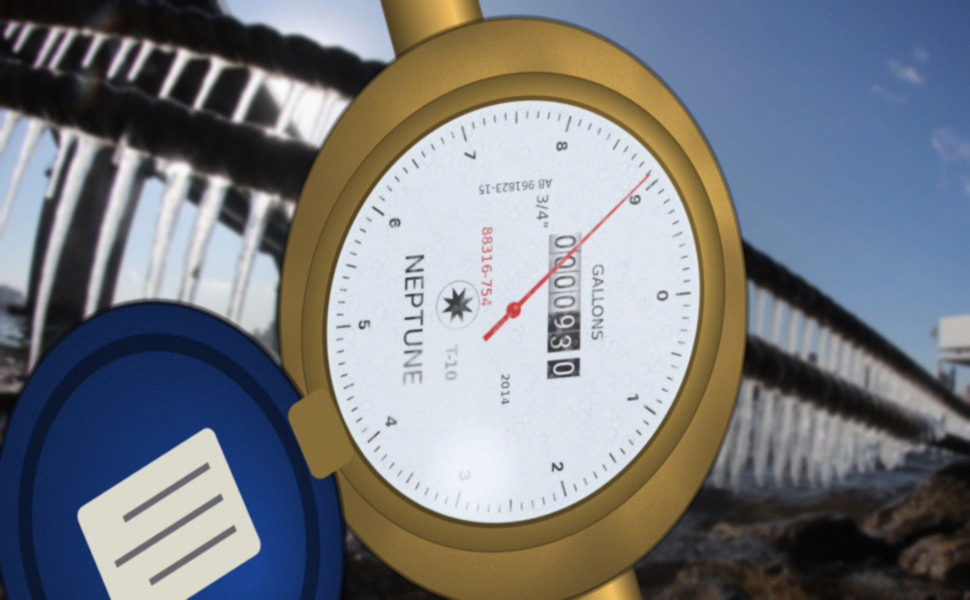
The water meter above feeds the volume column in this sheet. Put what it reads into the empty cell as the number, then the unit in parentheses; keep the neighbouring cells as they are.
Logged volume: 928.9 (gal)
